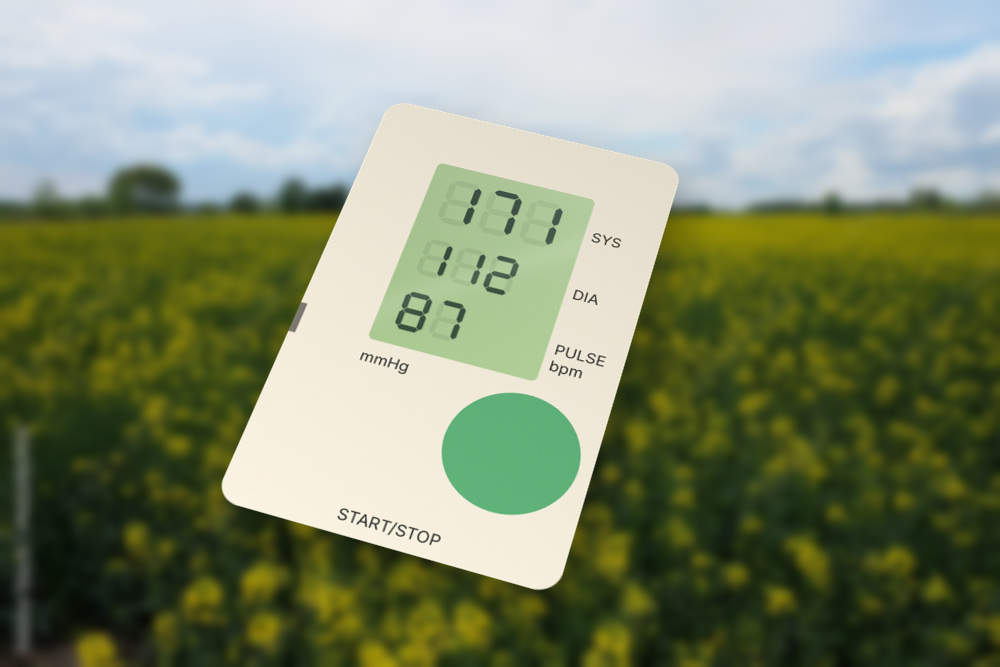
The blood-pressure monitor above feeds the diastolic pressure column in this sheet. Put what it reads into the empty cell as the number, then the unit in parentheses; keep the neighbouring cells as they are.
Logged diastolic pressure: 112 (mmHg)
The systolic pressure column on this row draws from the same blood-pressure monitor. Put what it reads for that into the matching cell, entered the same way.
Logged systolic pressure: 171 (mmHg)
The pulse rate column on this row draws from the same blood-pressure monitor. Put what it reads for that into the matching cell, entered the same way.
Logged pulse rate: 87 (bpm)
